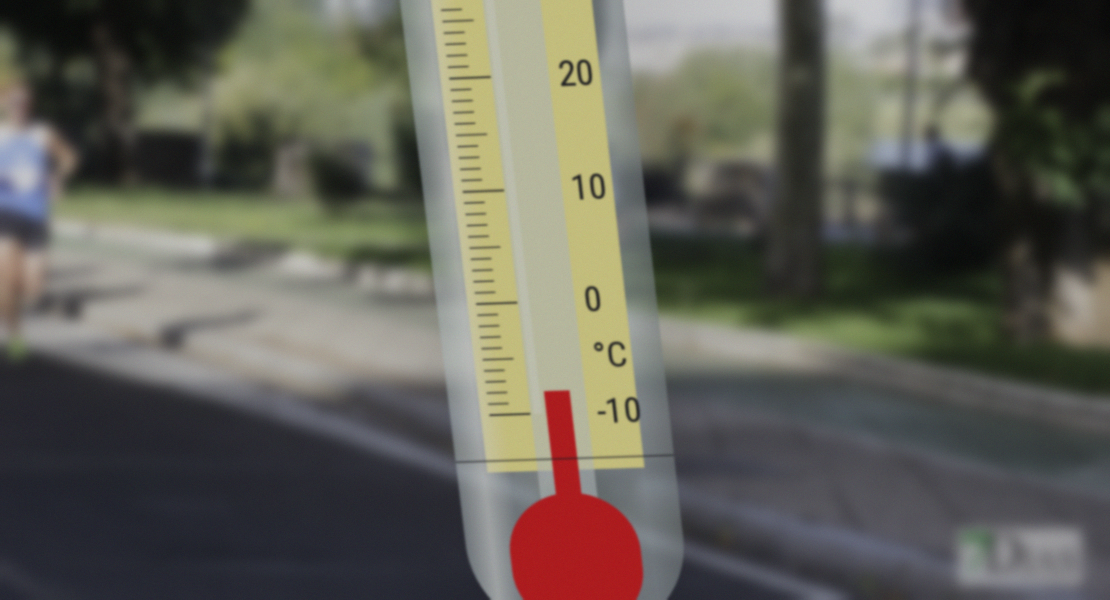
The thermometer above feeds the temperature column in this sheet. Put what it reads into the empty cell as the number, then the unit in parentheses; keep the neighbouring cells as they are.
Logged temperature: -8 (°C)
